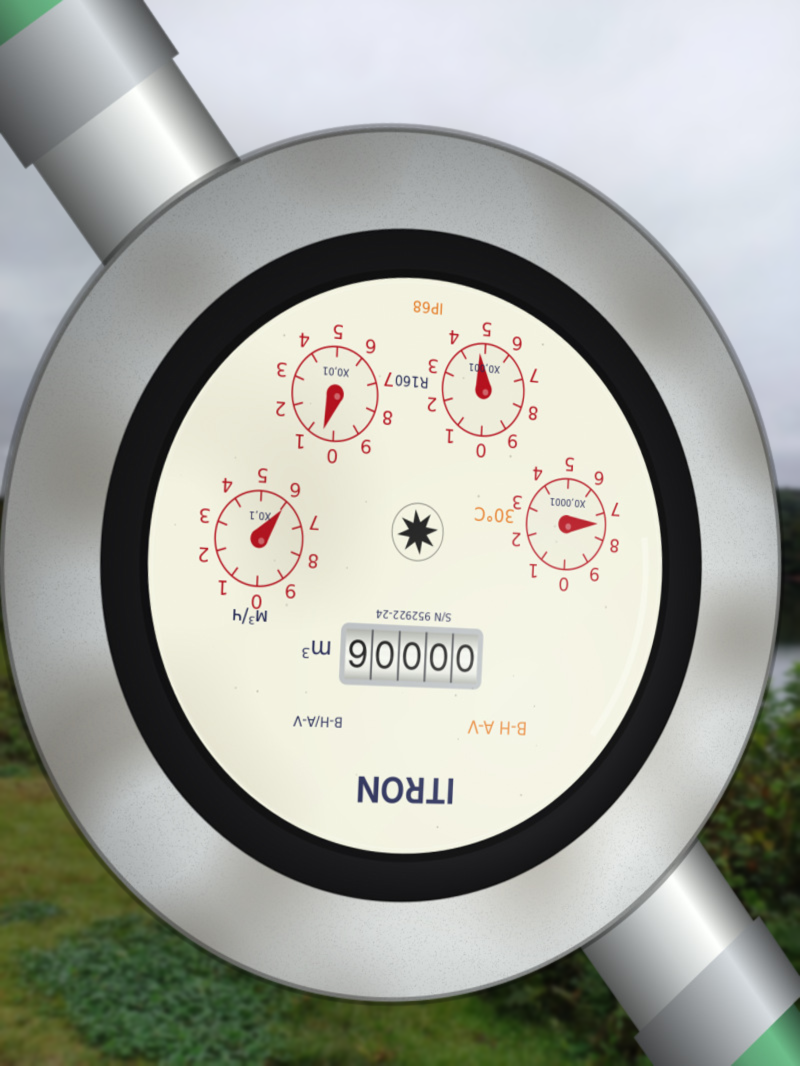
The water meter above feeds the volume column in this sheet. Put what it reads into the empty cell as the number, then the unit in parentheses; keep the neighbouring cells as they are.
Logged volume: 6.6047 (m³)
